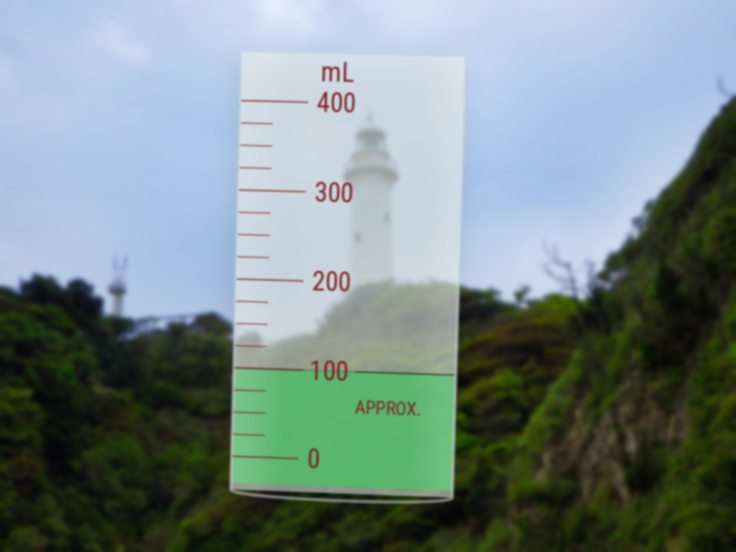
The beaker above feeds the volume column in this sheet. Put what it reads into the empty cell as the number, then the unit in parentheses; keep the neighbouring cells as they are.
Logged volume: 100 (mL)
